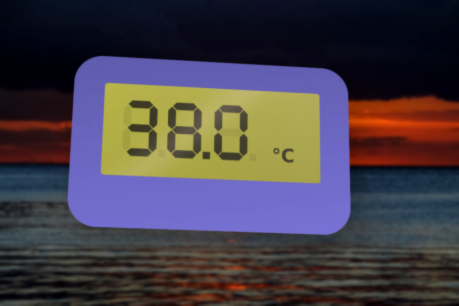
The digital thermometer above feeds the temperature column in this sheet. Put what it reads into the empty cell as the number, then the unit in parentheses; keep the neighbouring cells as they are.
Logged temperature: 38.0 (°C)
